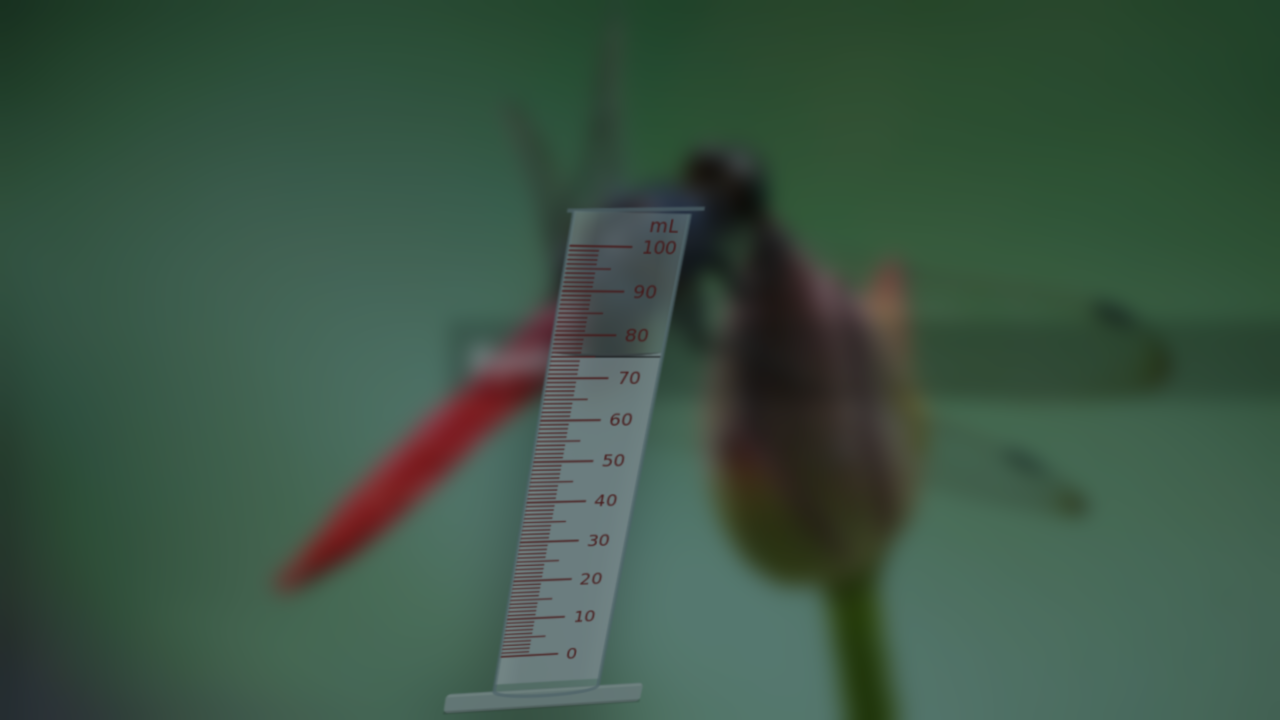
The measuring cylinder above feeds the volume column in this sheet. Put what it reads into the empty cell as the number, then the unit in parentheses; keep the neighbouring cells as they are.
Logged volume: 75 (mL)
